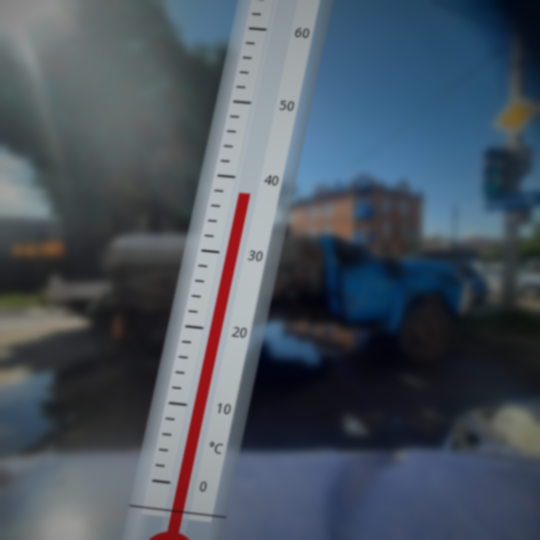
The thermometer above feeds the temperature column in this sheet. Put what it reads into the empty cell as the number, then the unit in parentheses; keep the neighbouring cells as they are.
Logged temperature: 38 (°C)
